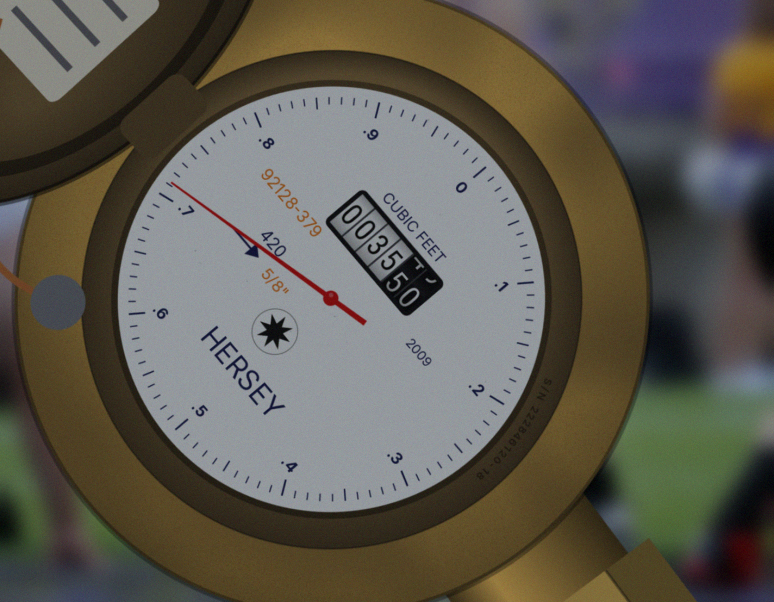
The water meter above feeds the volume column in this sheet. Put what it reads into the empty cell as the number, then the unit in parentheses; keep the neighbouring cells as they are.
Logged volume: 3549.71 (ft³)
